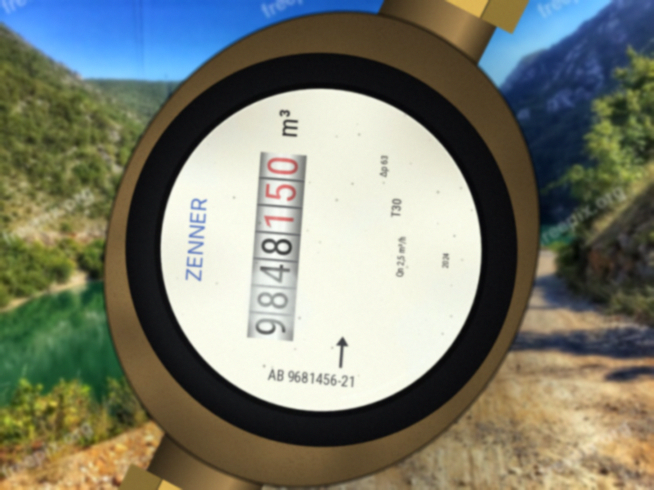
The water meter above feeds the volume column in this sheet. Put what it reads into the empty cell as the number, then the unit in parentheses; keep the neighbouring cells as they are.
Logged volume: 9848.150 (m³)
